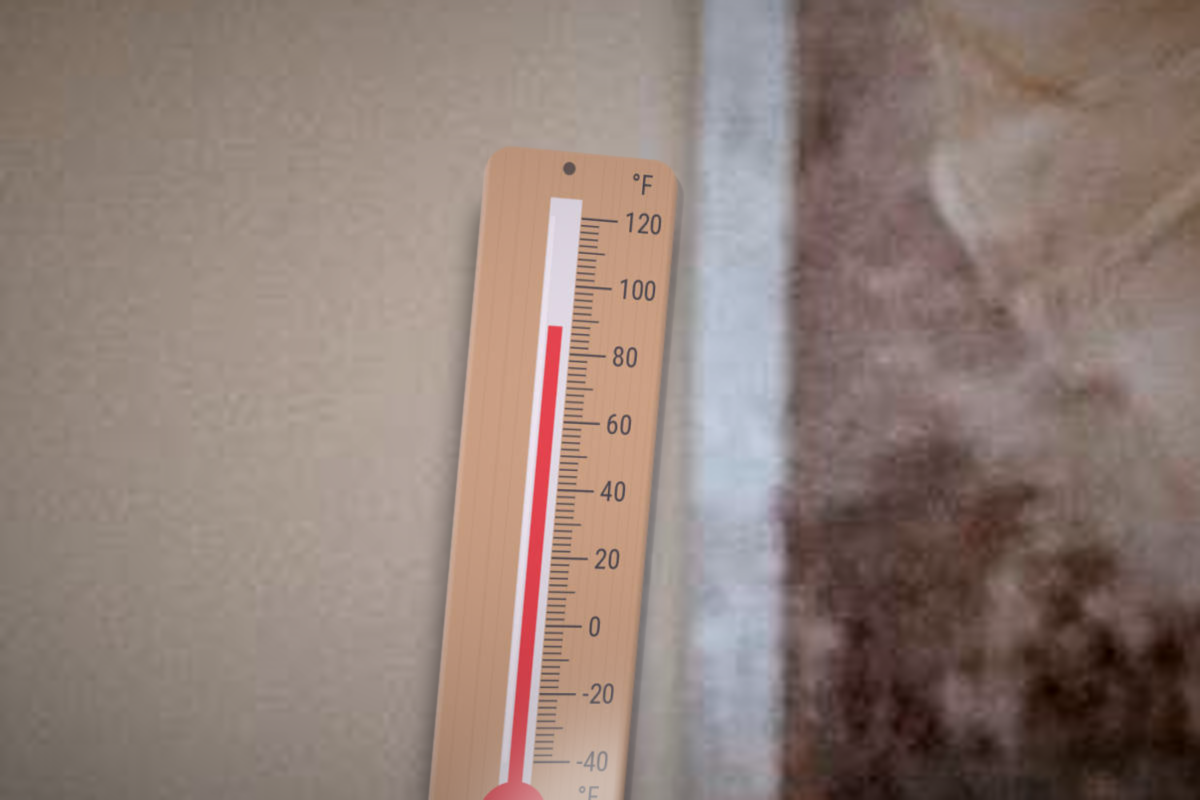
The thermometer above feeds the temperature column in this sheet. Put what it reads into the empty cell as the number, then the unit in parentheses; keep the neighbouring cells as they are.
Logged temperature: 88 (°F)
